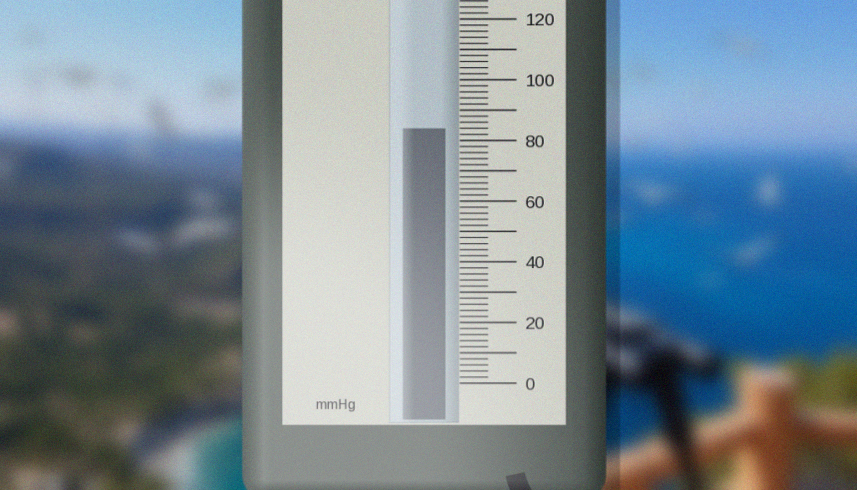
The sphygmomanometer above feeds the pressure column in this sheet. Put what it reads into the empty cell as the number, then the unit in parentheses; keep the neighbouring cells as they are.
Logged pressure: 84 (mmHg)
